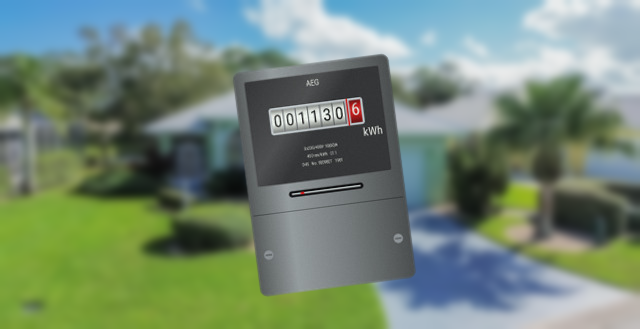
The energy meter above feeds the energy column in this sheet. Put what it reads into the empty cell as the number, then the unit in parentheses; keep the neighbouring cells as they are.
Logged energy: 1130.6 (kWh)
